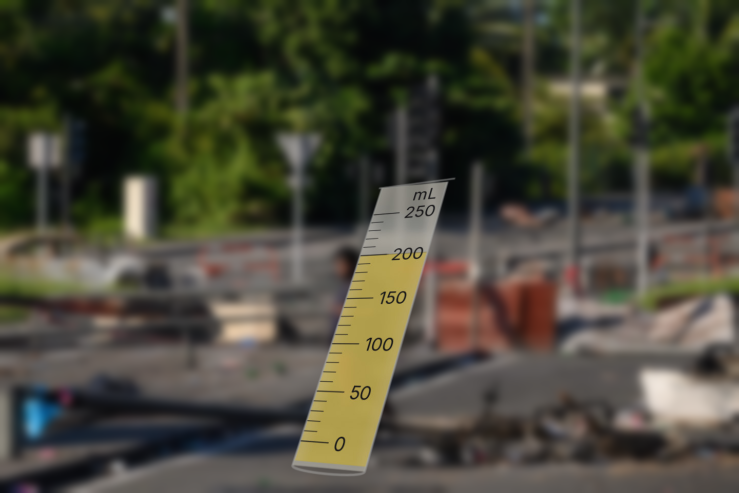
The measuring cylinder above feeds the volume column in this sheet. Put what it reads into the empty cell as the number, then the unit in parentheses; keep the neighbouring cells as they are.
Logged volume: 200 (mL)
